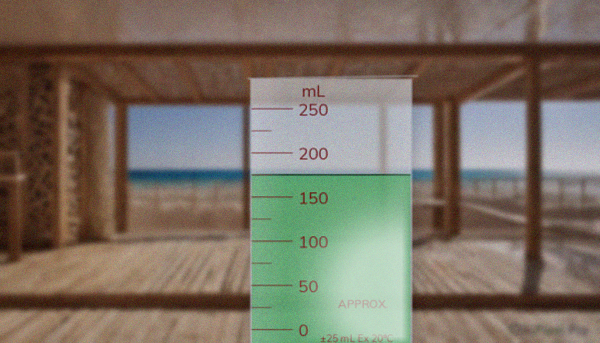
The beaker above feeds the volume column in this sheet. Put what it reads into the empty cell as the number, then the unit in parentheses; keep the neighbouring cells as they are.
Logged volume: 175 (mL)
